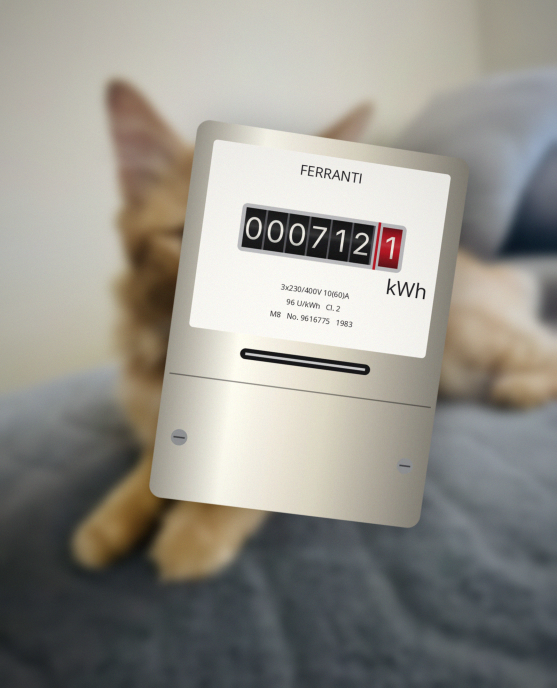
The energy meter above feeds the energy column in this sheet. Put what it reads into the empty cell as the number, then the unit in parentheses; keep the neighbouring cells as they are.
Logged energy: 712.1 (kWh)
